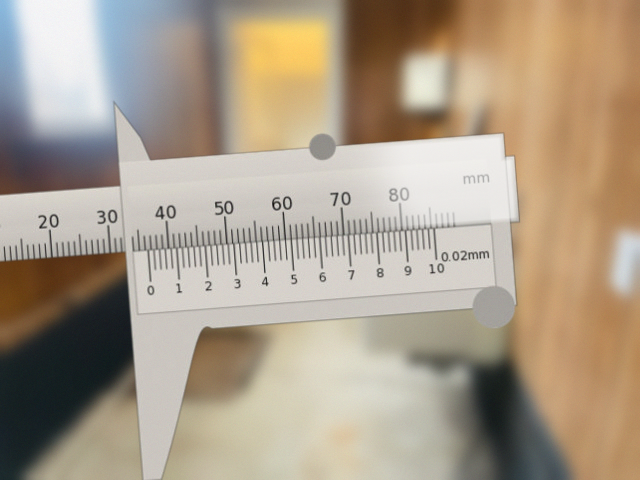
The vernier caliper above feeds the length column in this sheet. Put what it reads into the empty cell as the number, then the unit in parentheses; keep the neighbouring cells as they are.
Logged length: 36.5 (mm)
